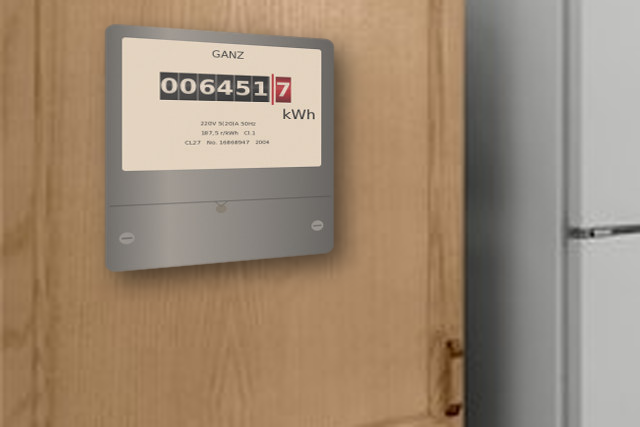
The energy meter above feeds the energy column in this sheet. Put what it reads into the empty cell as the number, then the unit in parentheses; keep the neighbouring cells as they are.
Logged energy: 6451.7 (kWh)
